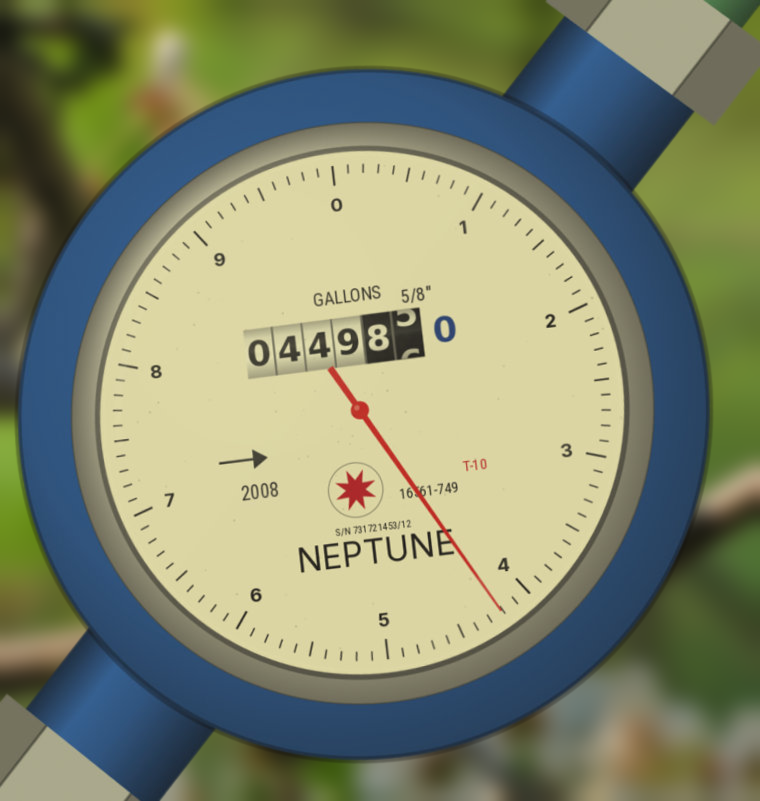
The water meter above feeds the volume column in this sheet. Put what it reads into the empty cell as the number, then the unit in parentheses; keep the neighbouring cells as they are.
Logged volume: 449854.2 (gal)
